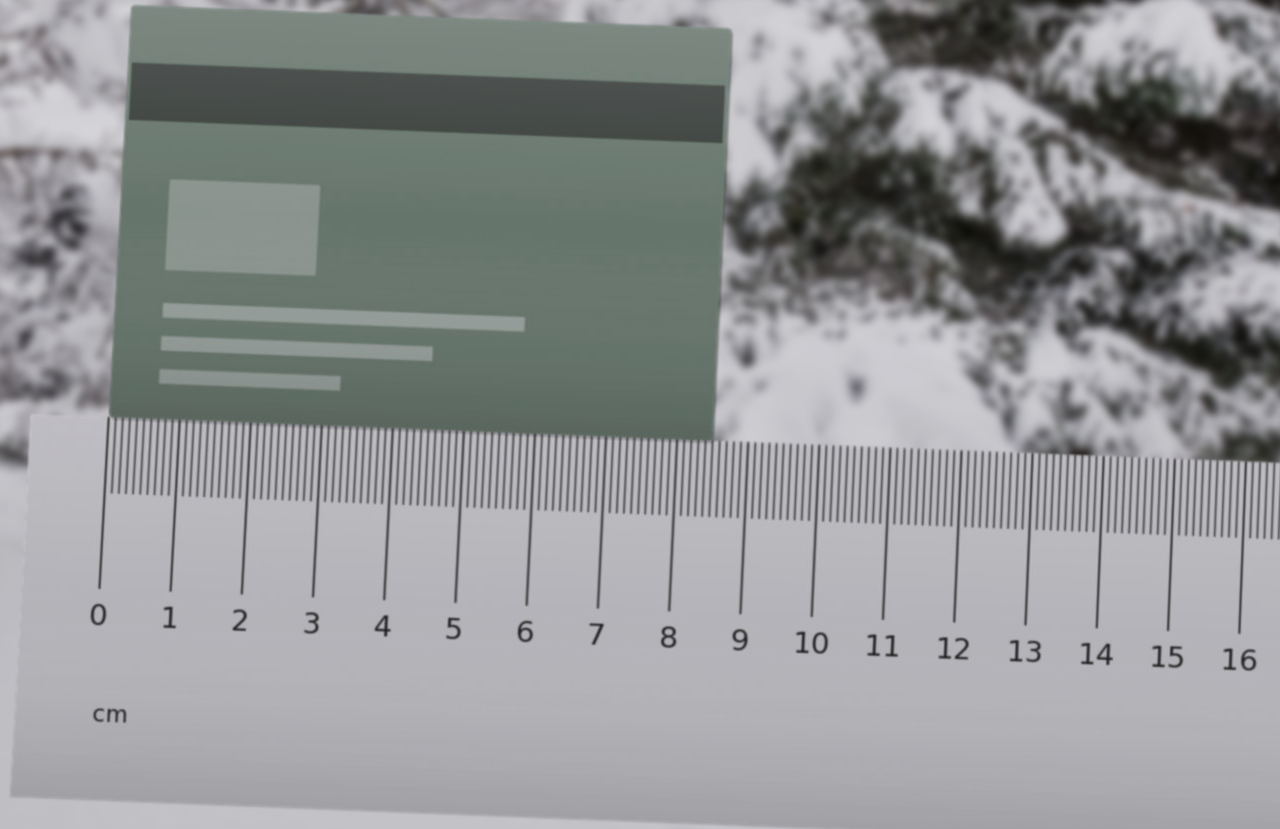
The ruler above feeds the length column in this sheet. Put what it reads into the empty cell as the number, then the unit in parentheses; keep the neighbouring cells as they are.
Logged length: 8.5 (cm)
